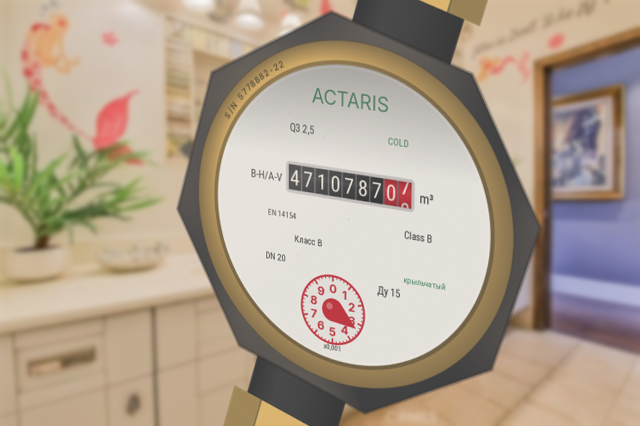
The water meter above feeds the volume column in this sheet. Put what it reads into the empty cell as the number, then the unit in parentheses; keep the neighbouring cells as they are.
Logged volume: 4710787.073 (m³)
